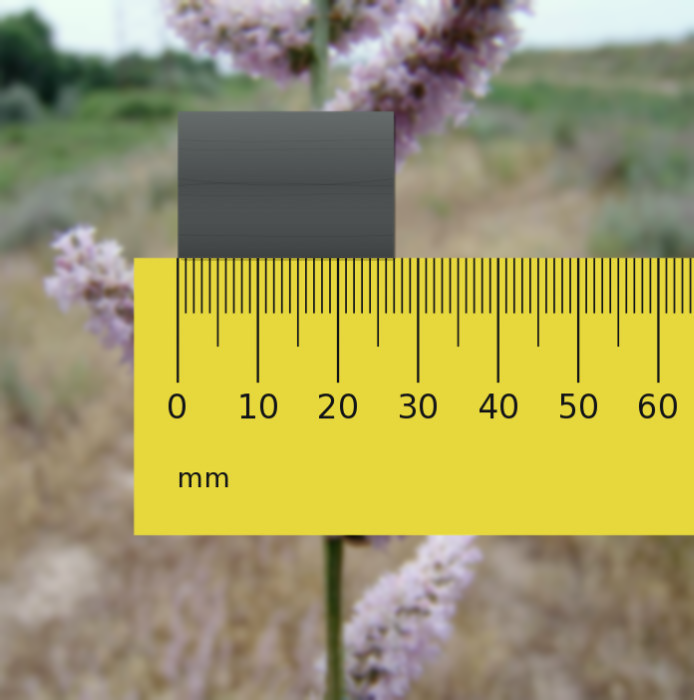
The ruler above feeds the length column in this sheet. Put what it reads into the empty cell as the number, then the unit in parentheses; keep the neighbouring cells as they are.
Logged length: 27 (mm)
